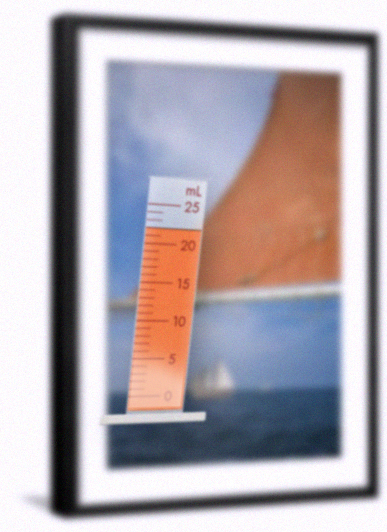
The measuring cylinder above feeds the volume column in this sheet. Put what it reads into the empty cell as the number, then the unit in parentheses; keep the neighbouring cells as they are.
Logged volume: 22 (mL)
